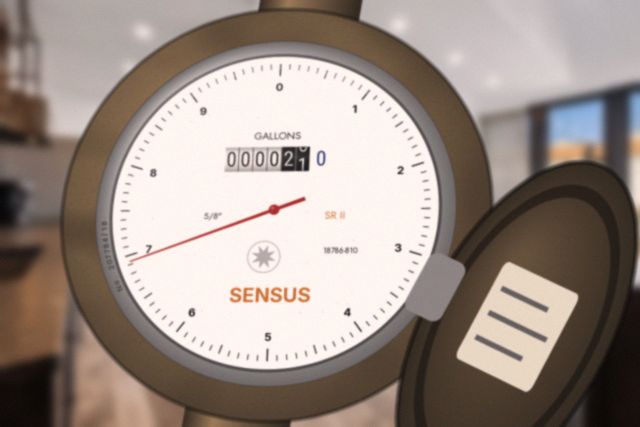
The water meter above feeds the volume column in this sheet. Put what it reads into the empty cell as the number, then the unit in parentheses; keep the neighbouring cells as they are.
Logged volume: 206.9 (gal)
